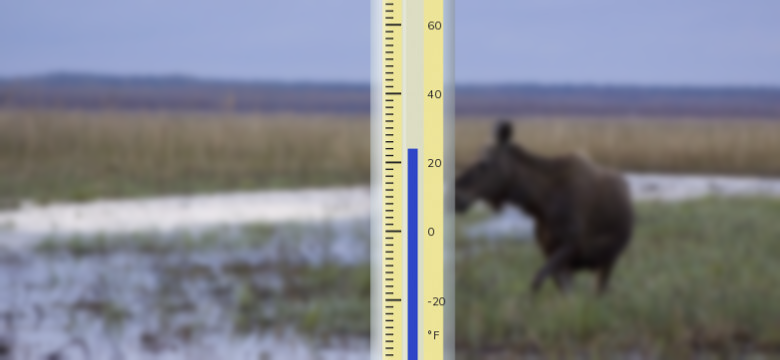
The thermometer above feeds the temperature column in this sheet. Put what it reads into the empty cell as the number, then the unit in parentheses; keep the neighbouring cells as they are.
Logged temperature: 24 (°F)
